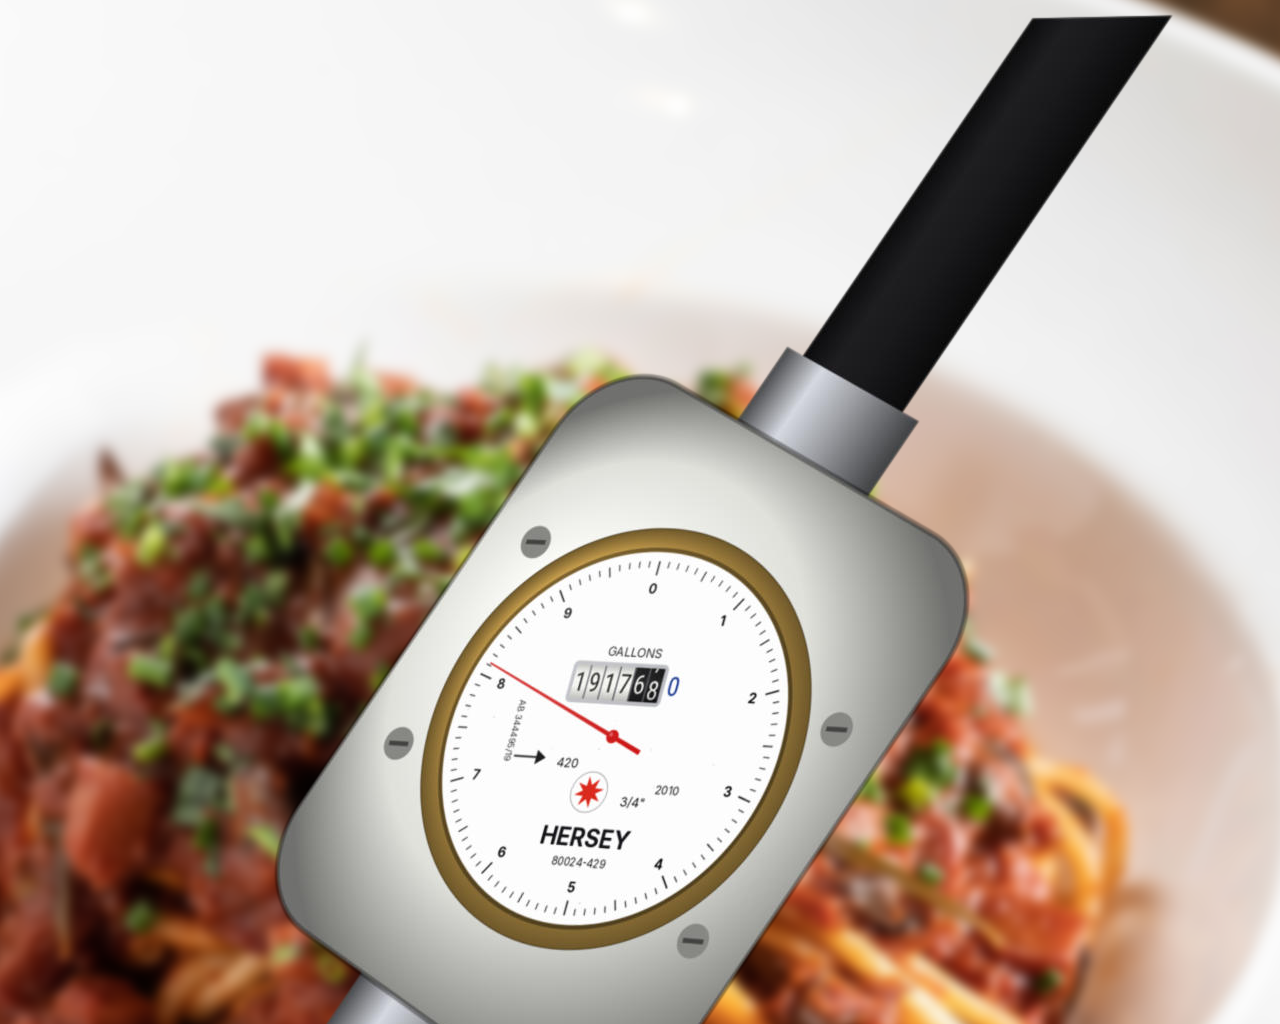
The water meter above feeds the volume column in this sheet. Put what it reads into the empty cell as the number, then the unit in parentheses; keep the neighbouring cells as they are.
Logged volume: 1917678.1 (gal)
